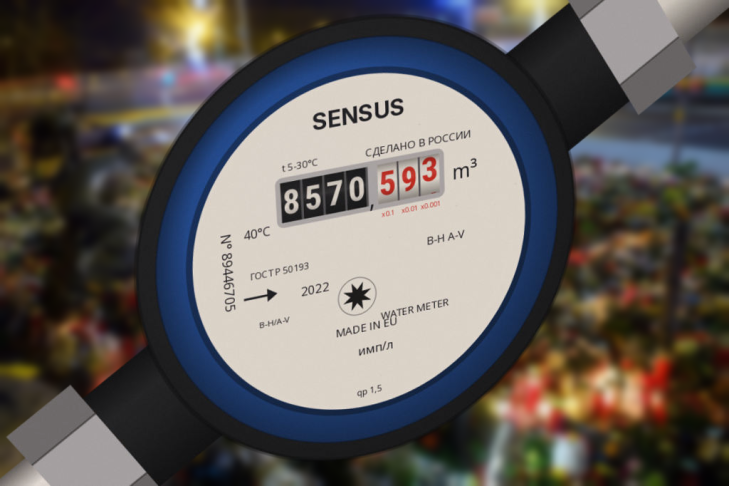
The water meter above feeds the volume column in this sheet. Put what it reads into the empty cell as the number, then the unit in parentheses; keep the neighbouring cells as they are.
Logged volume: 8570.593 (m³)
